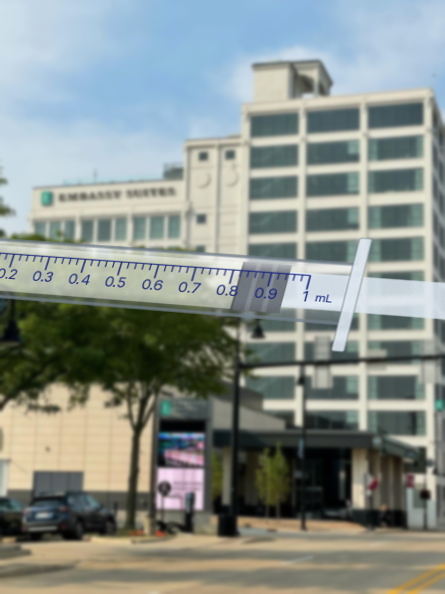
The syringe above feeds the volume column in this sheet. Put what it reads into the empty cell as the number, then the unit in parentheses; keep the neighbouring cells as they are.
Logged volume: 0.82 (mL)
